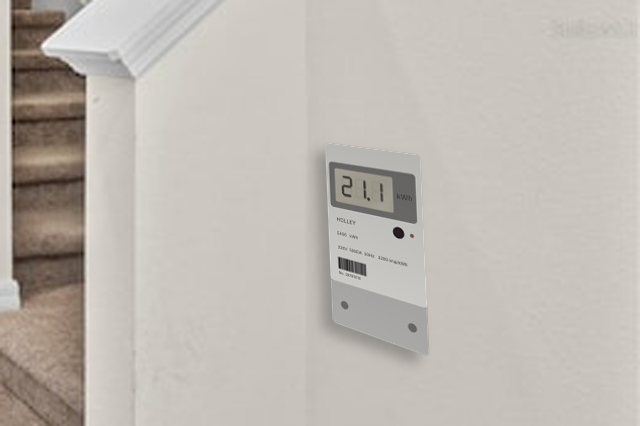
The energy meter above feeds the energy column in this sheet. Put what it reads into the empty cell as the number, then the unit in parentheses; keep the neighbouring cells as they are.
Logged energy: 21.1 (kWh)
